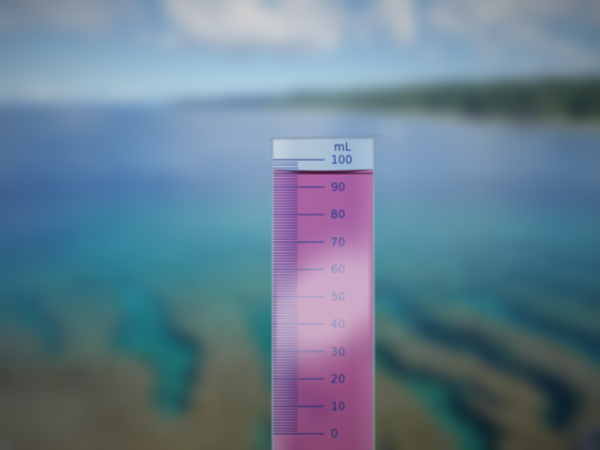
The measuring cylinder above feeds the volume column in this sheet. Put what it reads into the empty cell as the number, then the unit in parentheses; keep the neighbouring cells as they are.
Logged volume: 95 (mL)
